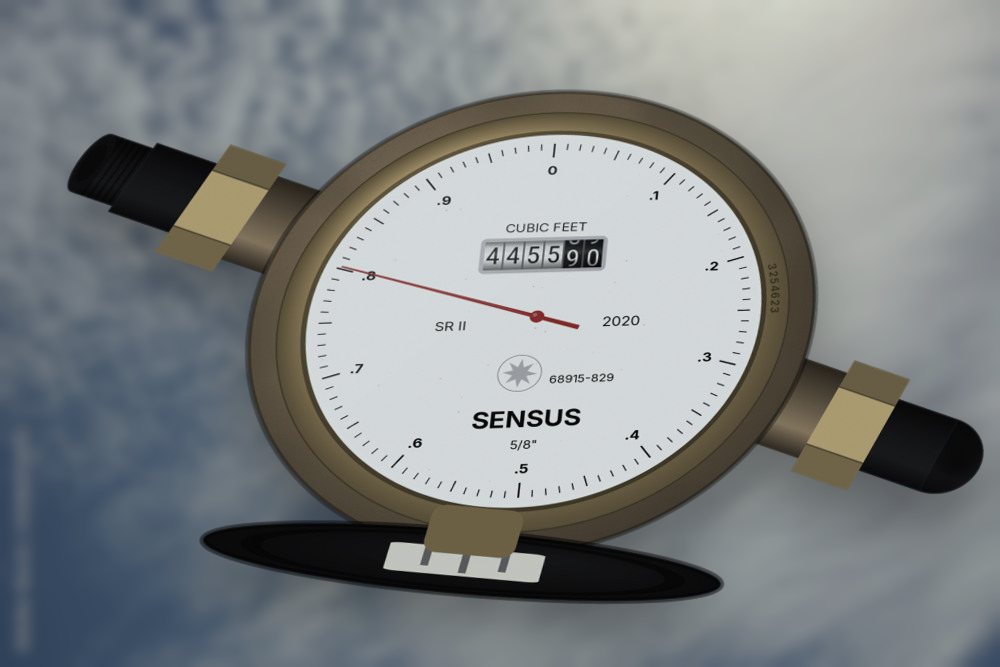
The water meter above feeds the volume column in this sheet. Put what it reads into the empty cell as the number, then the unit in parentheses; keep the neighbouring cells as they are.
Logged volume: 445589.80 (ft³)
